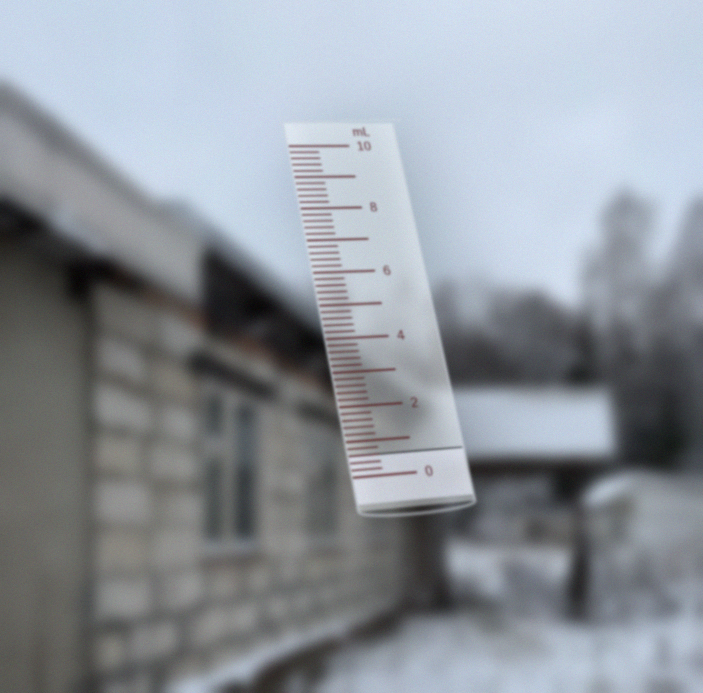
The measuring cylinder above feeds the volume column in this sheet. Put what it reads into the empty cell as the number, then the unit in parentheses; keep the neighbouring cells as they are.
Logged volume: 0.6 (mL)
